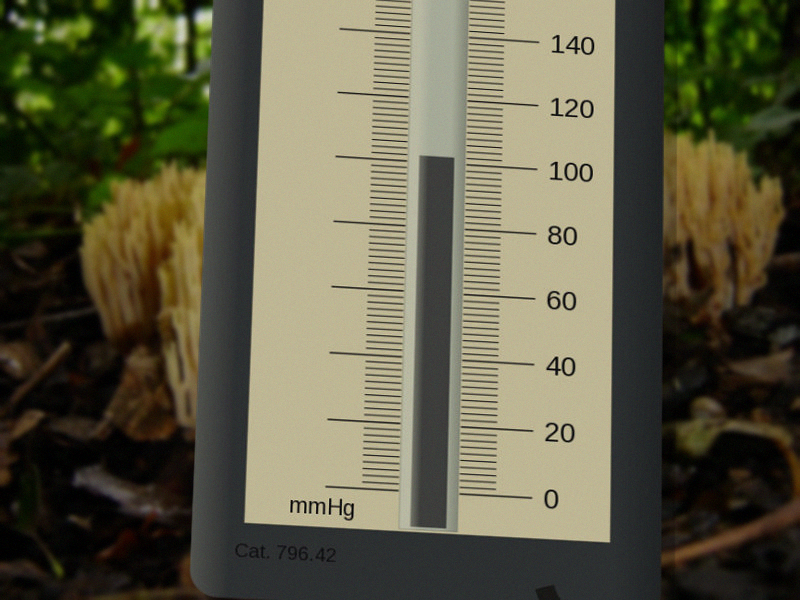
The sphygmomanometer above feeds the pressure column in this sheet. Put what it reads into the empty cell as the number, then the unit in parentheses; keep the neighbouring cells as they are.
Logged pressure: 102 (mmHg)
